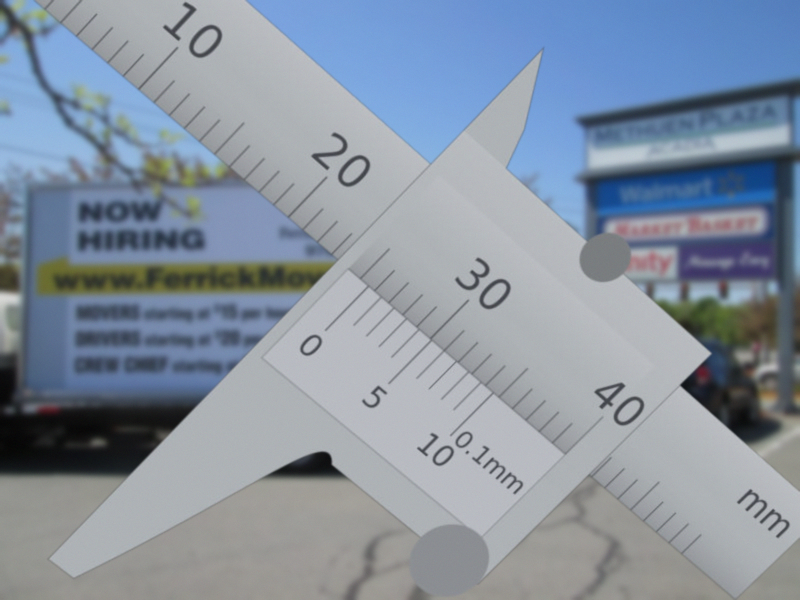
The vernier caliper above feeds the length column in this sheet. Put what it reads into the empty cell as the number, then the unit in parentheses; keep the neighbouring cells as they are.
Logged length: 25.6 (mm)
